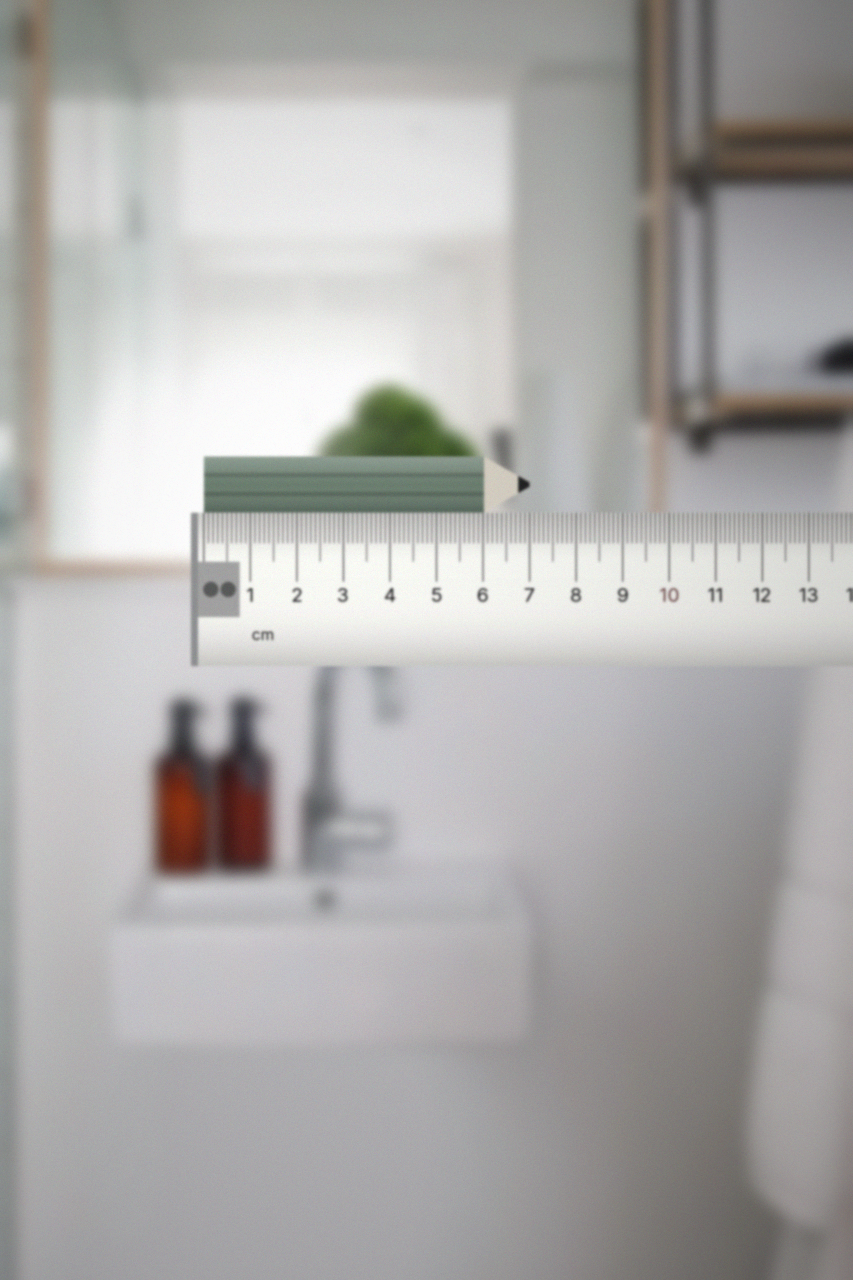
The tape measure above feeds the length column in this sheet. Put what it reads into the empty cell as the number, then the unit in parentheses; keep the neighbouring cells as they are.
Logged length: 7 (cm)
